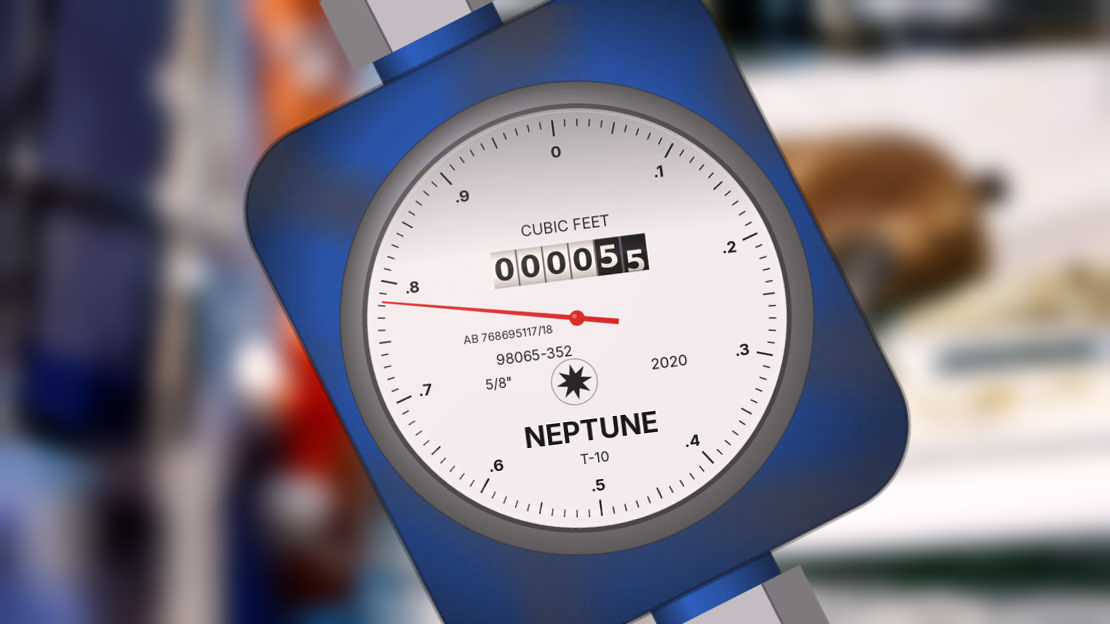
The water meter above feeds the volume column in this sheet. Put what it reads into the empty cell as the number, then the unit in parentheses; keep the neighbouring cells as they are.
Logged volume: 54.78 (ft³)
